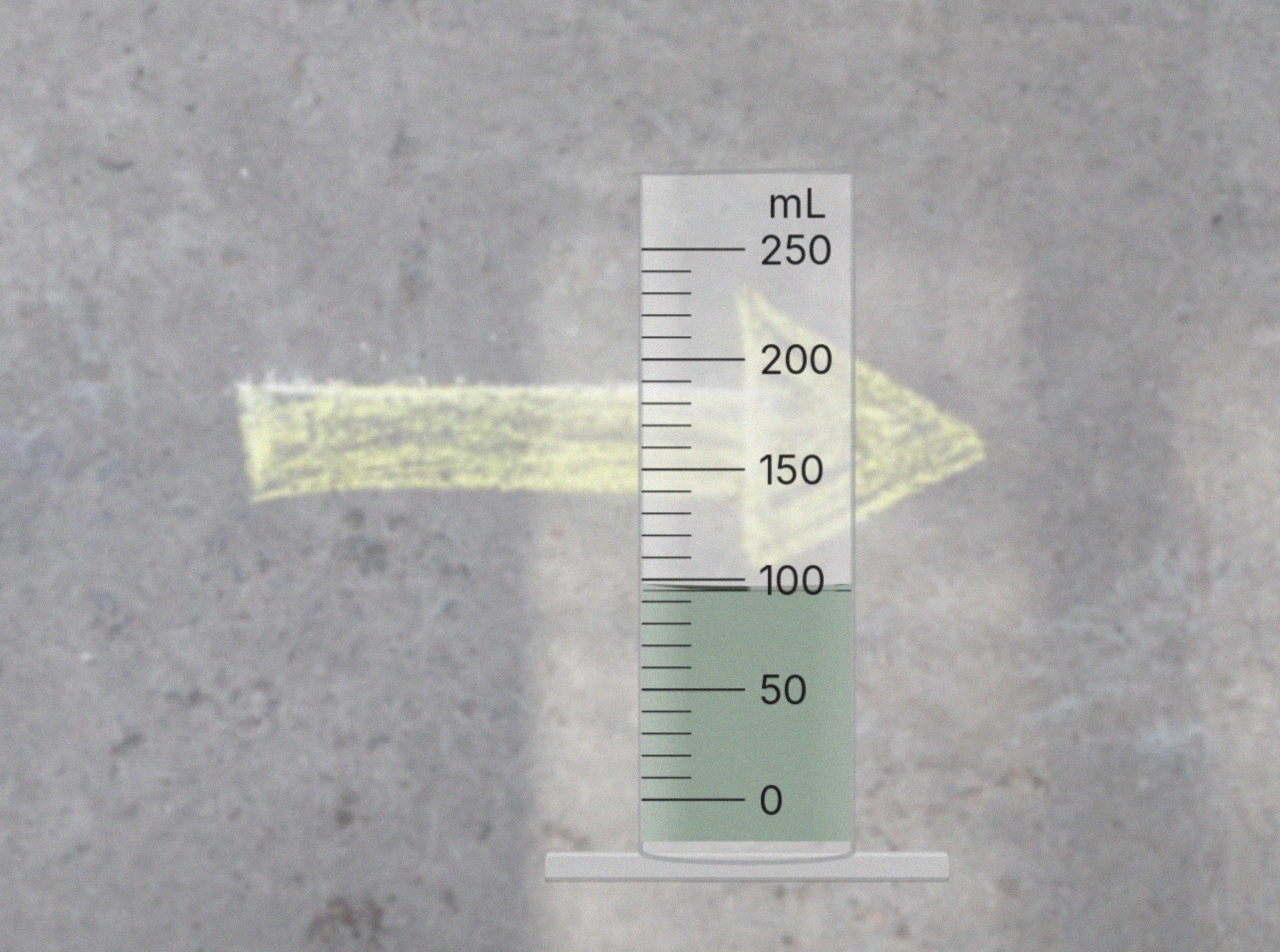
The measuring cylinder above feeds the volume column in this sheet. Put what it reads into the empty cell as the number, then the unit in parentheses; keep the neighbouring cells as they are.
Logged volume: 95 (mL)
